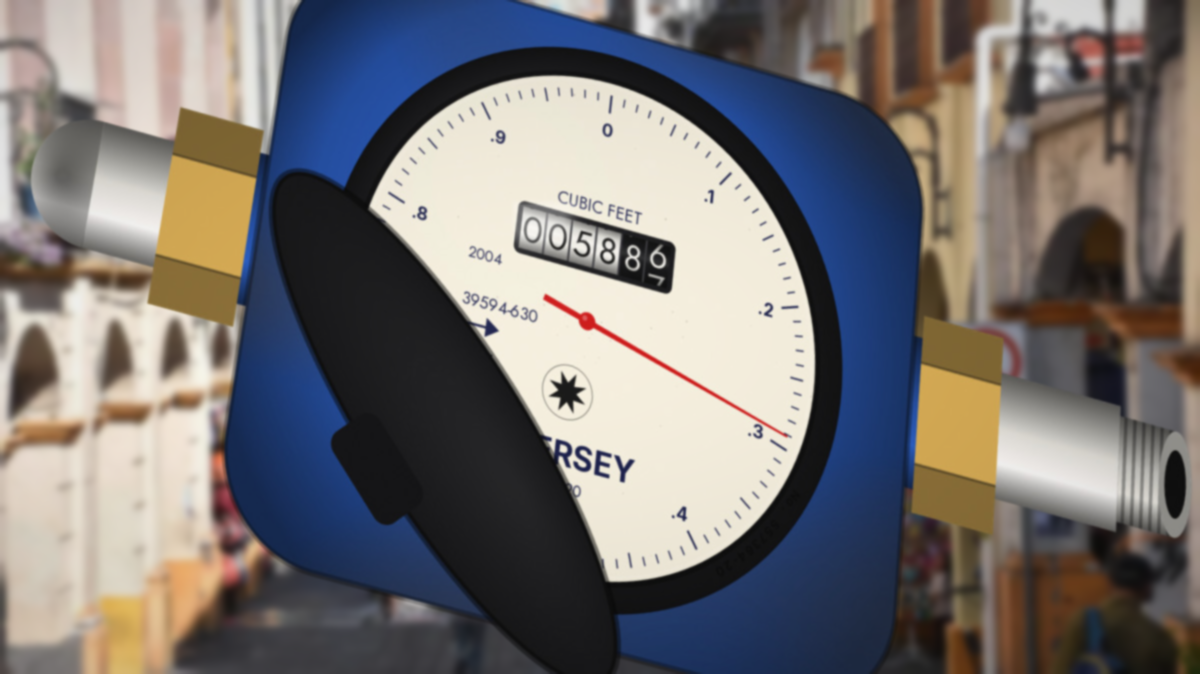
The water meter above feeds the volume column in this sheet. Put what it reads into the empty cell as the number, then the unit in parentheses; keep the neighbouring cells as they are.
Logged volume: 5886.29 (ft³)
